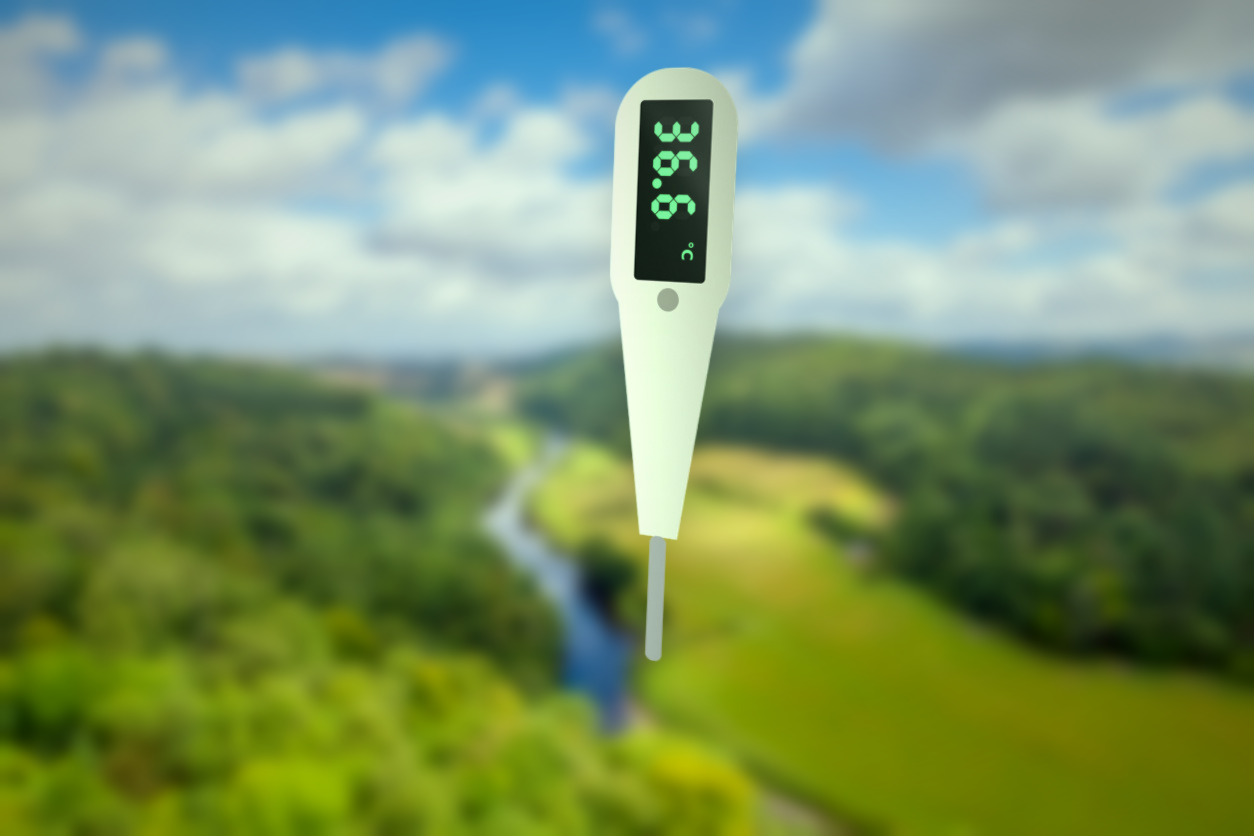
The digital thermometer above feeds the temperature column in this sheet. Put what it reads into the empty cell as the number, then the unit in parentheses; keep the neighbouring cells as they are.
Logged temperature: 36.6 (°C)
